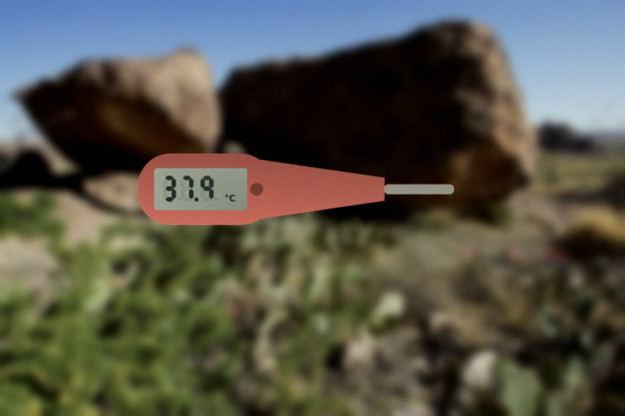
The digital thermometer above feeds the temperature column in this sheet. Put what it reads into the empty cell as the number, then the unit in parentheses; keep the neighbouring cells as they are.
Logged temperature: 37.9 (°C)
